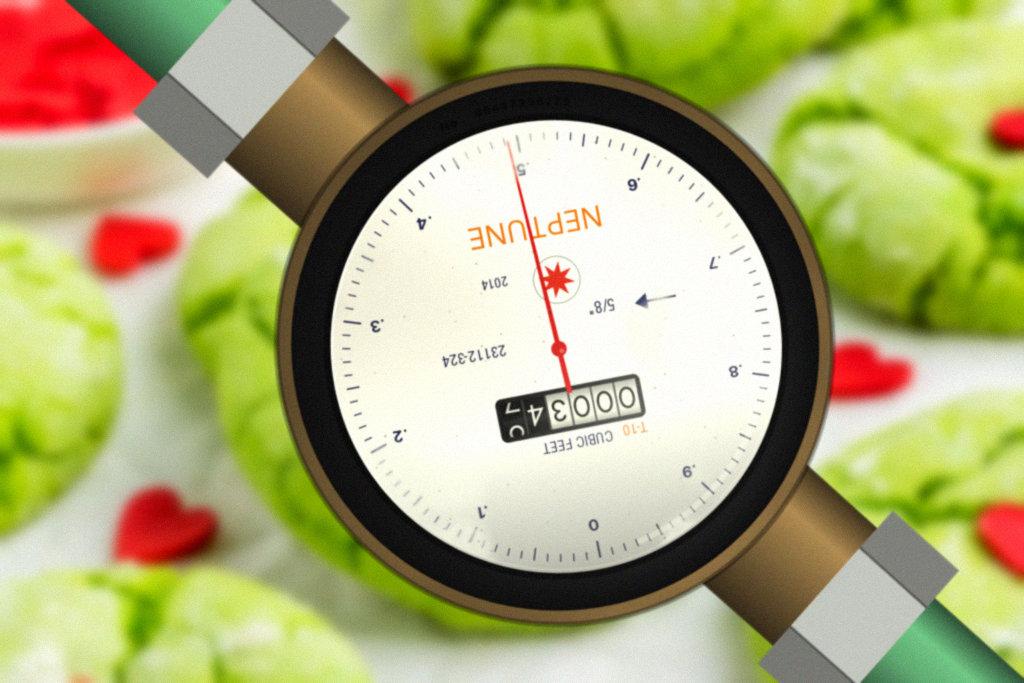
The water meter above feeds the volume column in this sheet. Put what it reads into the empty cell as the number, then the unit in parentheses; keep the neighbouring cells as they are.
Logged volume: 346.49 (ft³)
